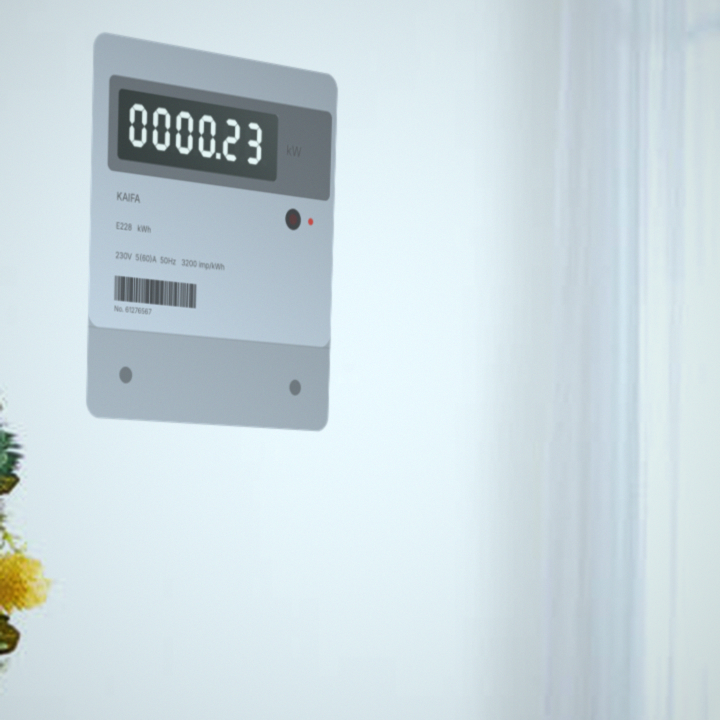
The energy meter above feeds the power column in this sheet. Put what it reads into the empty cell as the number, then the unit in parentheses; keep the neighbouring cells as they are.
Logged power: 0.23 (kW)
